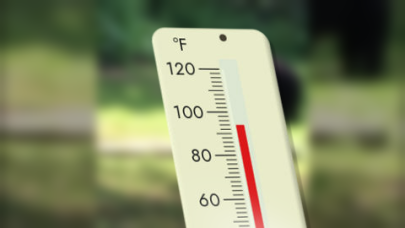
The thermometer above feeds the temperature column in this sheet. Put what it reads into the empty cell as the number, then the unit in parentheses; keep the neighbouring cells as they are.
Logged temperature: 94 (°F)
